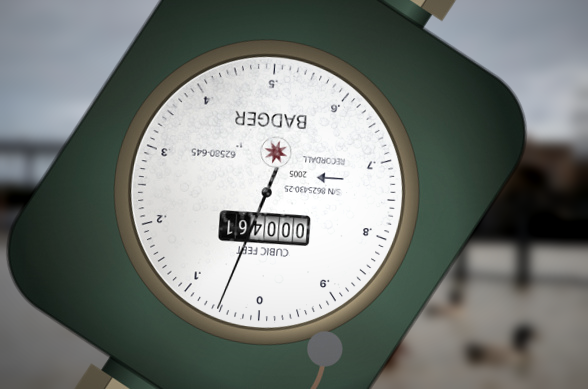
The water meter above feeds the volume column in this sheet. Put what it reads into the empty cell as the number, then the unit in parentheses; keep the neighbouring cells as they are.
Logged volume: 461.05 (ft³)
